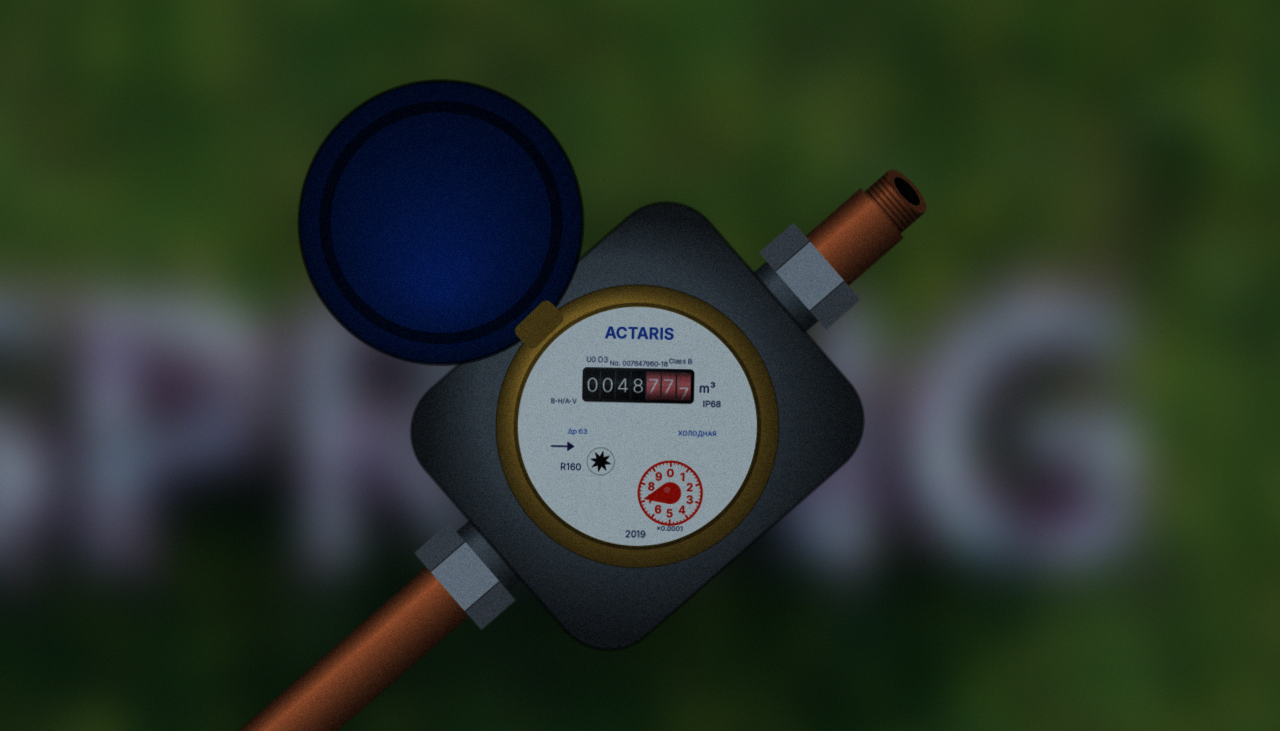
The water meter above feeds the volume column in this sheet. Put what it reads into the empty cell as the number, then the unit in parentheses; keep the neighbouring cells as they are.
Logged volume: 48.7767 (m³)
